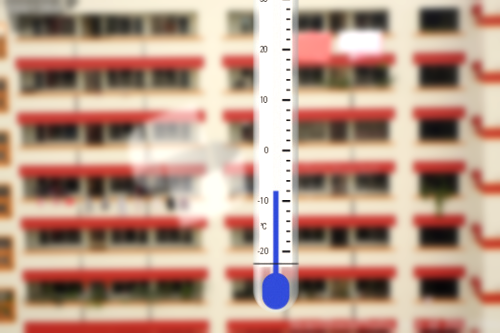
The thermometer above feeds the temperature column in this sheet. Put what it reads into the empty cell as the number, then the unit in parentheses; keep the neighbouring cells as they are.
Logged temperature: -8 (°C)
